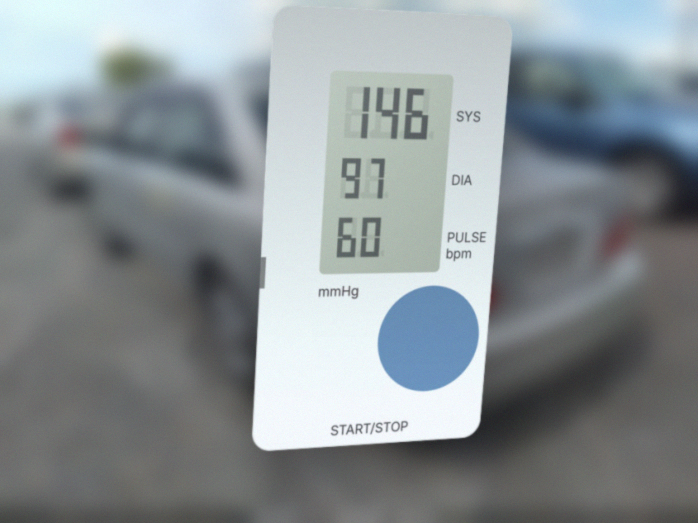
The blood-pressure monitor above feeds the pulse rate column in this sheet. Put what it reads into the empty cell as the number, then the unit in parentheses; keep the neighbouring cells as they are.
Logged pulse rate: 60 (bpm)
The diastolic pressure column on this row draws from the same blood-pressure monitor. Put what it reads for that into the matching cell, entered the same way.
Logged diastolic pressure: 97 (mmHg)
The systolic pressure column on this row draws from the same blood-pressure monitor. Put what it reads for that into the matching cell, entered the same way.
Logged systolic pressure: 146 (mmHg)
